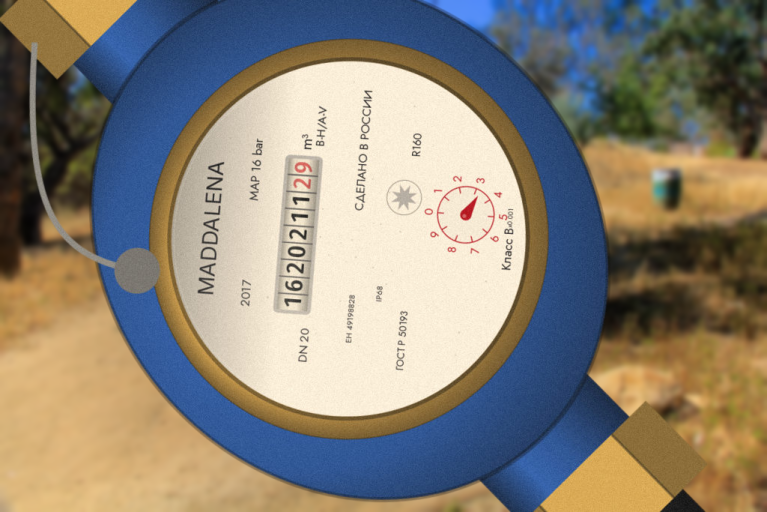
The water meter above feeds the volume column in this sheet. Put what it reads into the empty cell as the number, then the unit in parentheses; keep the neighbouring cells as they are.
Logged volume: 1620211.293 (m³)
